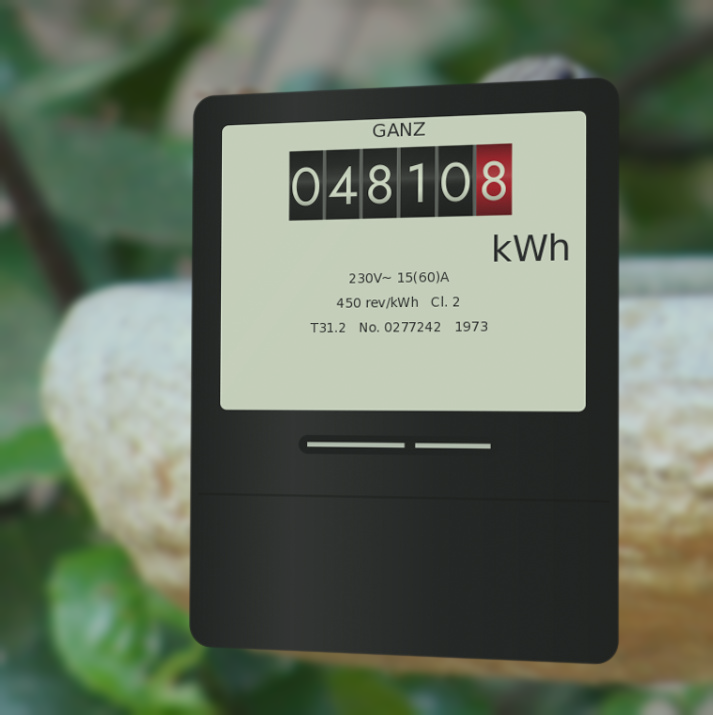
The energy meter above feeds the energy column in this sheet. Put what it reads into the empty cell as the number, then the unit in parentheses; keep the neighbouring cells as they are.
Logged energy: 4810.8 (kWh)
